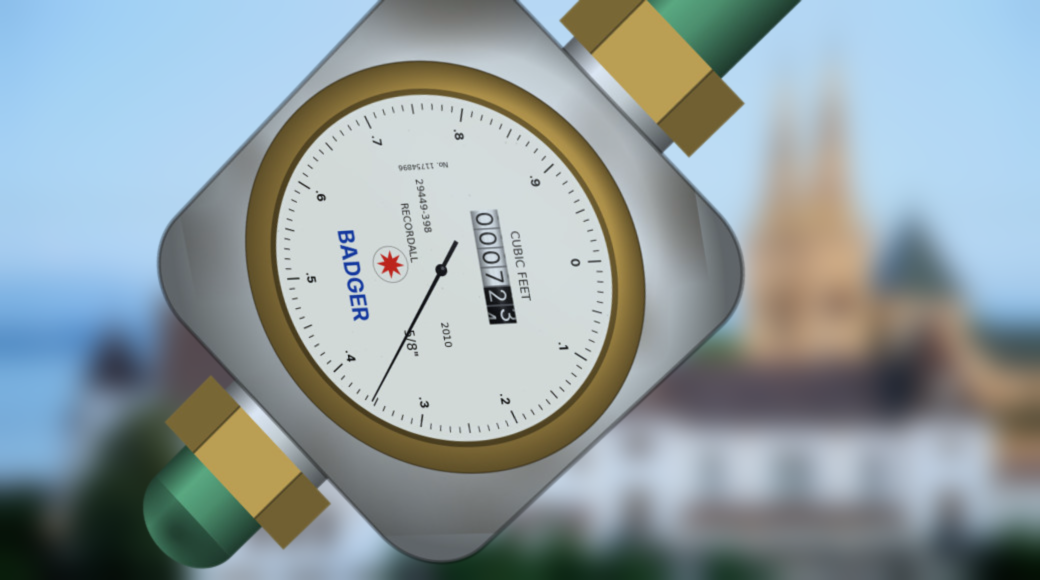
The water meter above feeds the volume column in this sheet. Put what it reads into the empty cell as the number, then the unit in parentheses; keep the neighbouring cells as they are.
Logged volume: 723.35 (ft³)
